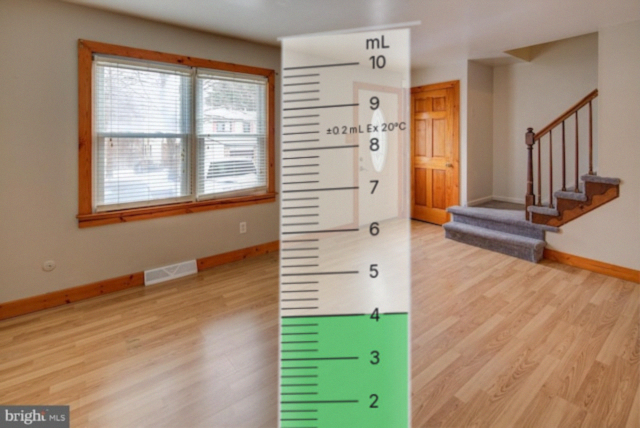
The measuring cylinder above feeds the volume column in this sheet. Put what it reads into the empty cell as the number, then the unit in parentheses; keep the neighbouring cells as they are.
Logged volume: 4 (mL)
